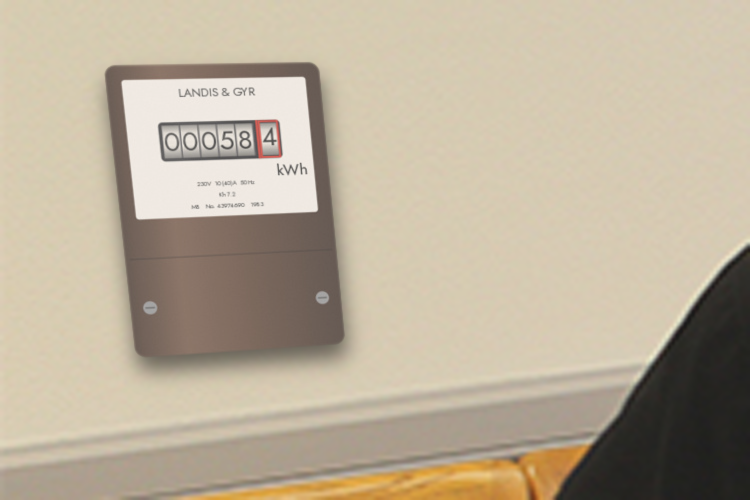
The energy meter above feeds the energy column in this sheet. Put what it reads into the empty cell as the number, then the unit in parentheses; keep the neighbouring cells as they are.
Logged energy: 58.4 (kWh)
